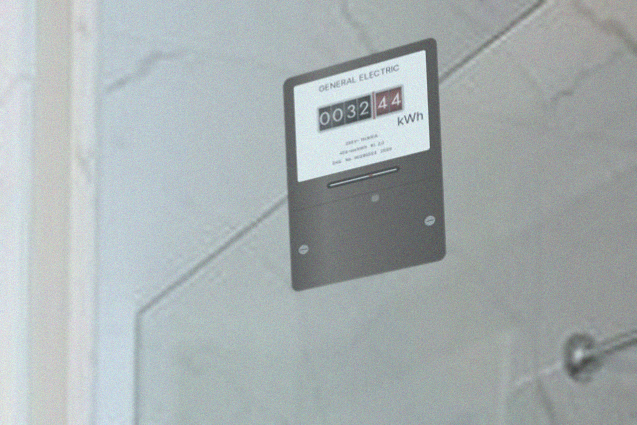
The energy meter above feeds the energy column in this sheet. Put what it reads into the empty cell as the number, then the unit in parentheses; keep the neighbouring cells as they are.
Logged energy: 32.44 (kWh)
